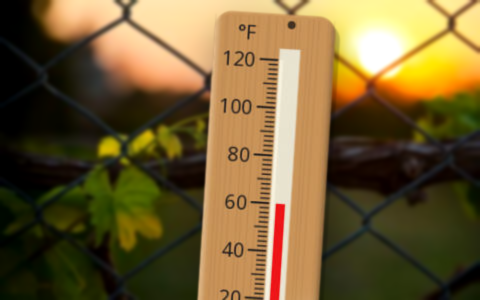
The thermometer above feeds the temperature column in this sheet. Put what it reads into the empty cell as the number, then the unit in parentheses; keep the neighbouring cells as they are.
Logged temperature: 60 (°F)
